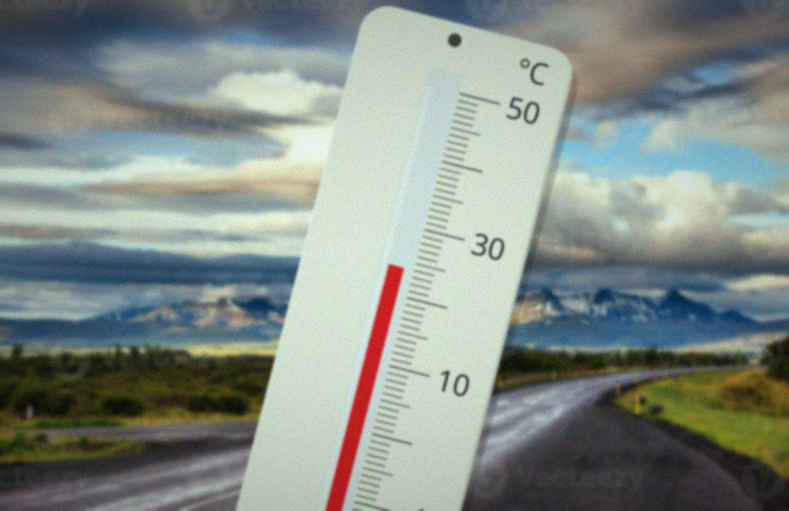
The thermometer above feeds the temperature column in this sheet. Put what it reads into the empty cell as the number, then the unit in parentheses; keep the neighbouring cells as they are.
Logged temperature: 24 (°C)
